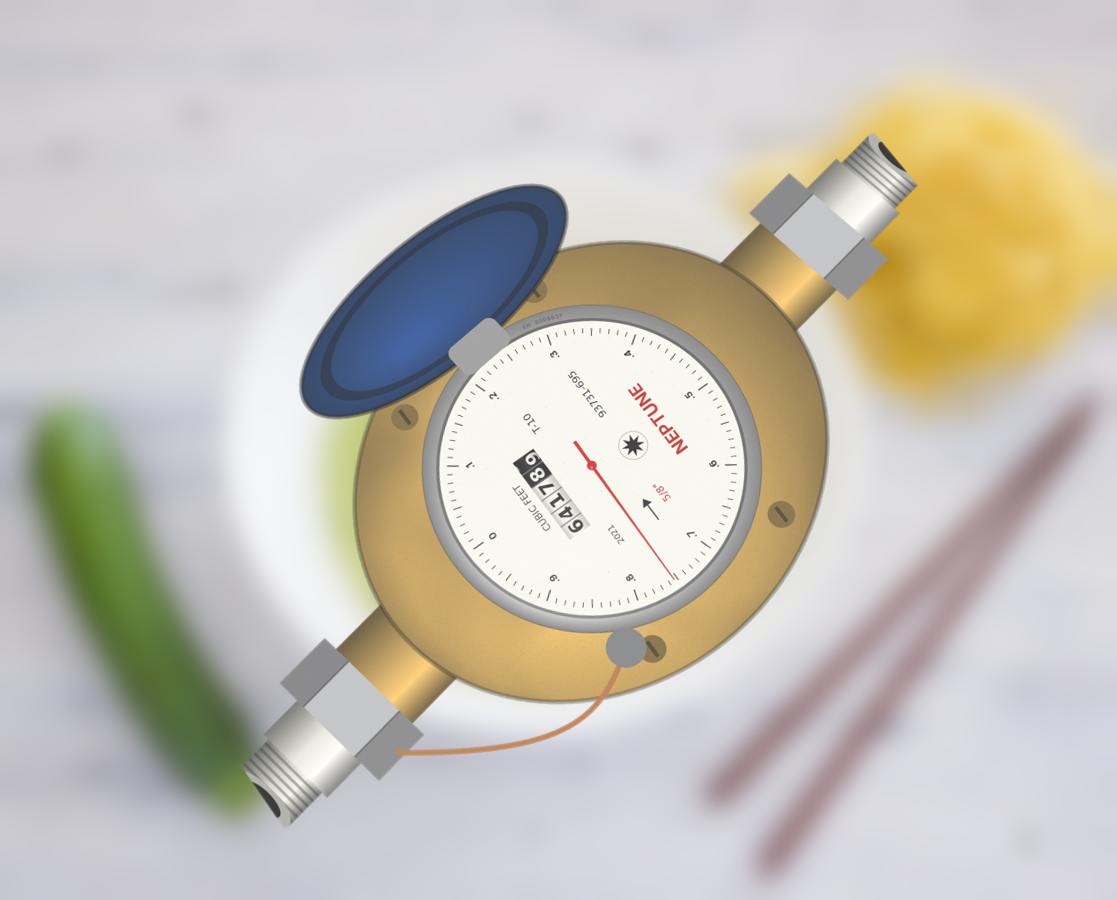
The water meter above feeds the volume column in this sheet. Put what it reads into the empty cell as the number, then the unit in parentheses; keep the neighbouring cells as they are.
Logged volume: 641788.75 (ft³)
